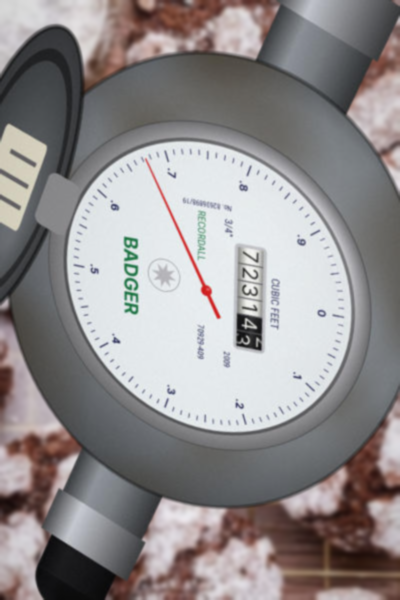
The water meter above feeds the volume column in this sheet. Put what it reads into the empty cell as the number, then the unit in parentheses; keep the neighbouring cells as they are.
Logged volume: 723142.67 (ft³)
